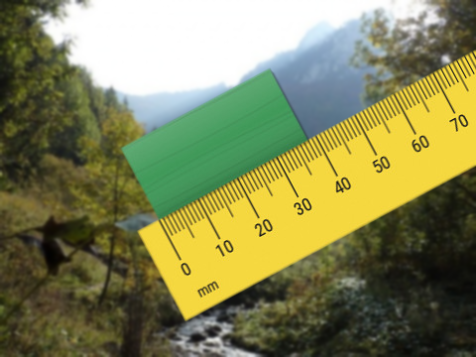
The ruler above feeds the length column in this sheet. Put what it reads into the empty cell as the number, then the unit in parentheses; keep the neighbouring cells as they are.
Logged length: 38 (mm)
